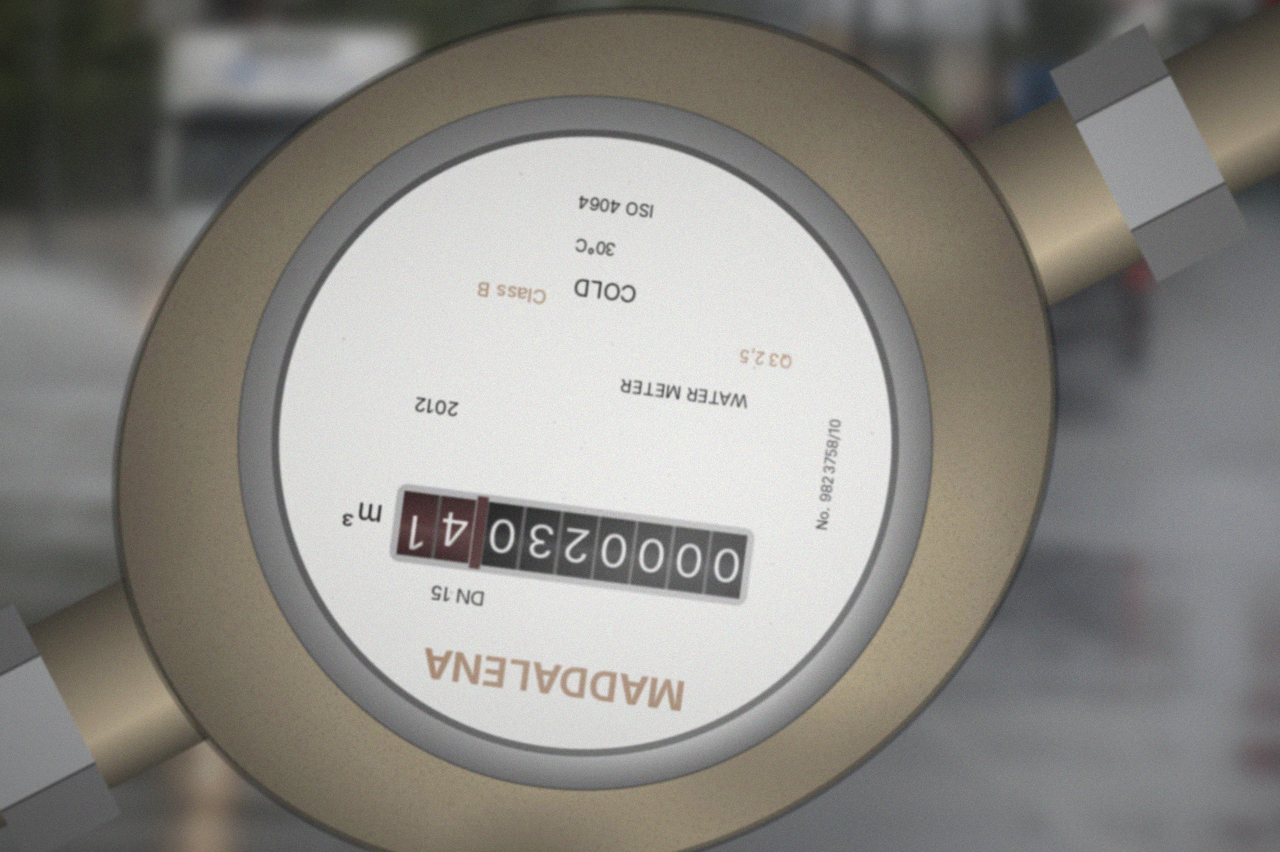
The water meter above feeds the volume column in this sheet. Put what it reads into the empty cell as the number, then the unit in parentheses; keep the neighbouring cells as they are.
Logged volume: 230.41 (m³)
